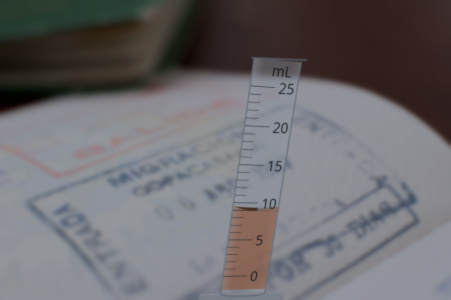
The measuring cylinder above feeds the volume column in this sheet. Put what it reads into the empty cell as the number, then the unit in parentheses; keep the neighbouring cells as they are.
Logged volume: 9 (mL)
